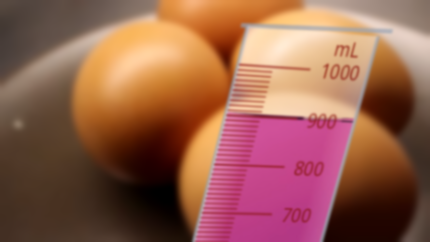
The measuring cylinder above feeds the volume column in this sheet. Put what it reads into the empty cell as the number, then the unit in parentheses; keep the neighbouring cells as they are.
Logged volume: 900 (mL)
